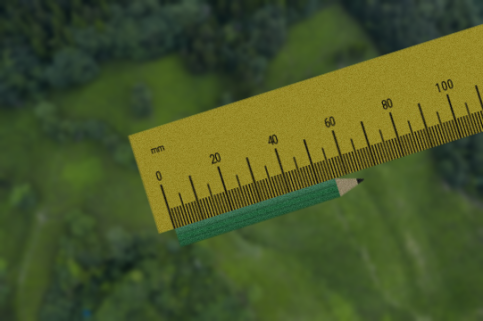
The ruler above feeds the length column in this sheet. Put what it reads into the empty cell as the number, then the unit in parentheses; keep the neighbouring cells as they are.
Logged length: 65 (mm)
